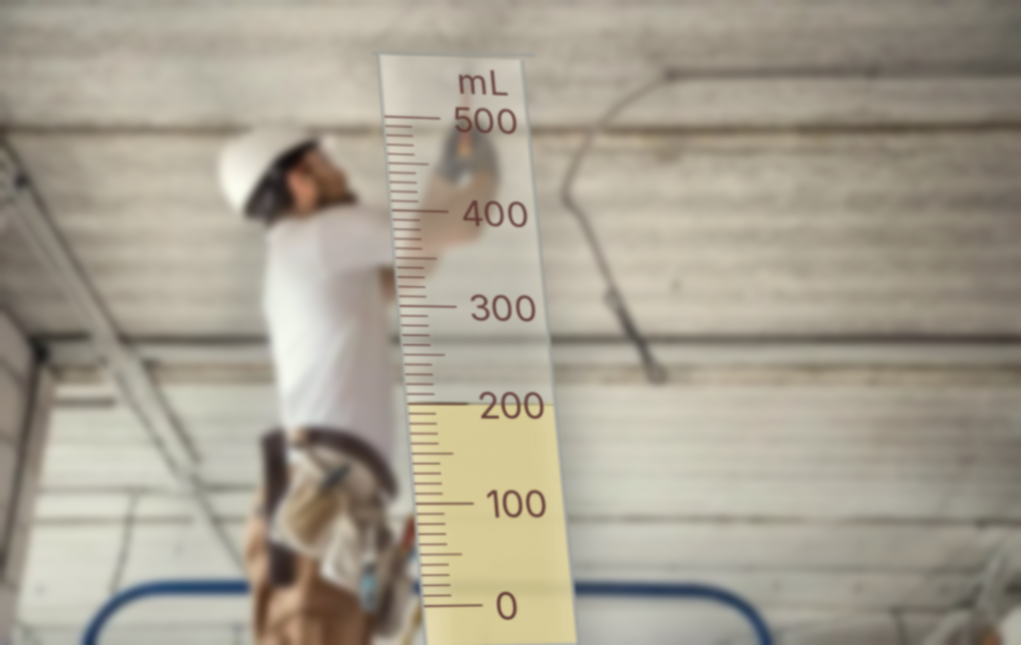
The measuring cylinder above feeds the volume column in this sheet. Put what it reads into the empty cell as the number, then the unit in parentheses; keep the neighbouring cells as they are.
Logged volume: 200 (mL)
